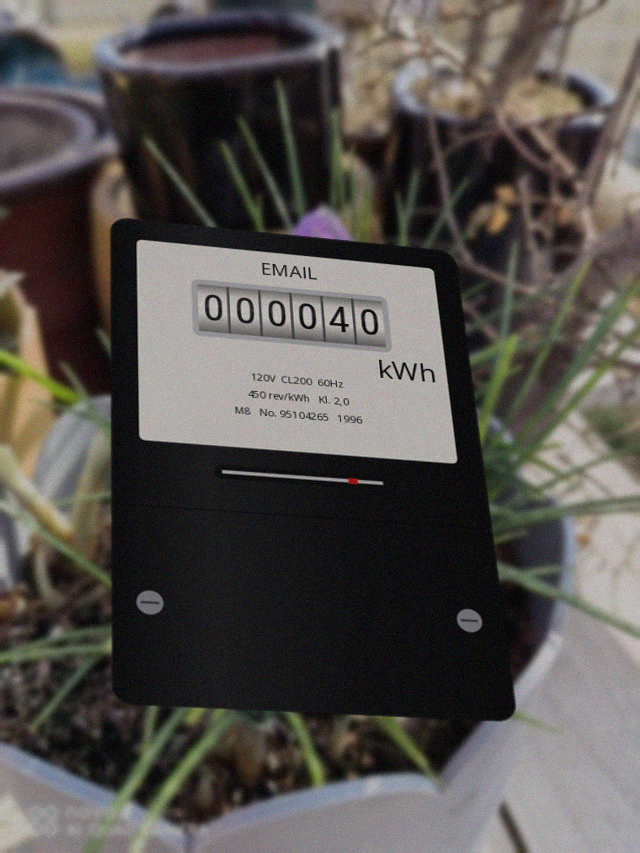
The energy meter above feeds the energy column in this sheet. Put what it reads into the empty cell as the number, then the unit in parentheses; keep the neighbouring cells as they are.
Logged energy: 40 (kWh)
